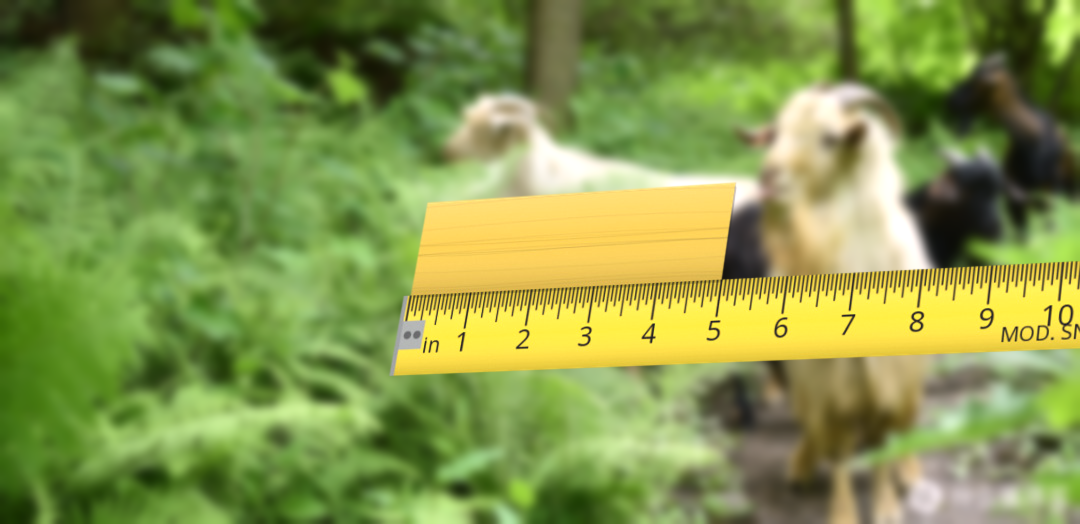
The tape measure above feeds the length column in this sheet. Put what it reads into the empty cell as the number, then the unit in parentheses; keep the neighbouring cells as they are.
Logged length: 5 (in)
